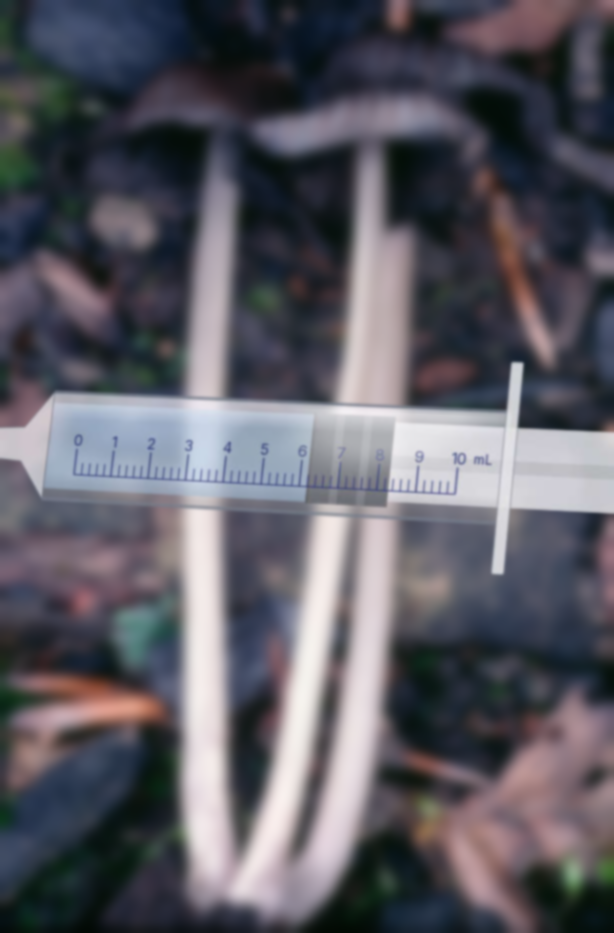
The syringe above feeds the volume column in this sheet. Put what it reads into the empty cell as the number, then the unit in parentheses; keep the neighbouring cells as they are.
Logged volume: 6.2 (mL)
